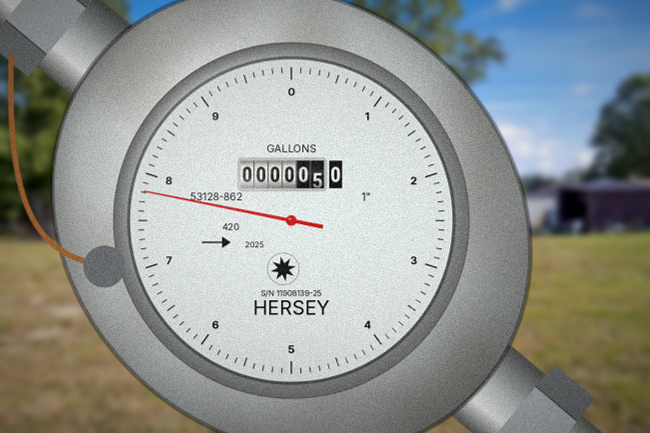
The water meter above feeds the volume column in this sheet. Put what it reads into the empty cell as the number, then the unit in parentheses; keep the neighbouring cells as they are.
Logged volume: 47.8 (gal)
